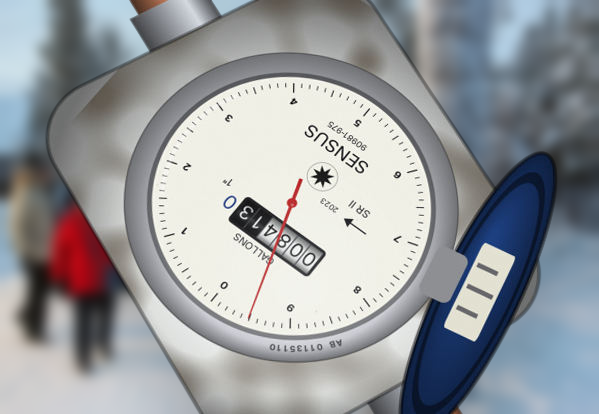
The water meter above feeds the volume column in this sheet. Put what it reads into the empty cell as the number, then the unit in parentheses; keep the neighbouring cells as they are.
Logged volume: 84129.5 (gal)
